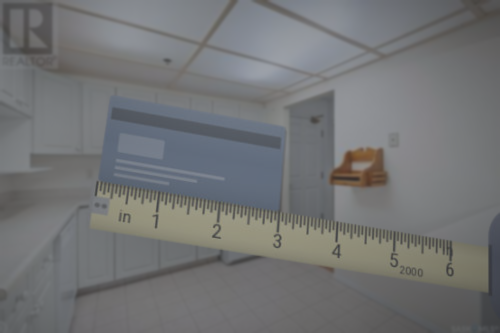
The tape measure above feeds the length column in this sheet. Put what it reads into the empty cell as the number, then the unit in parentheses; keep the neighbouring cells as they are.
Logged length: 3 (in)
